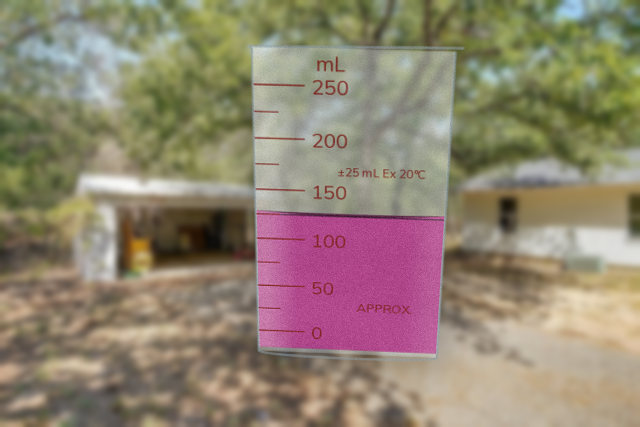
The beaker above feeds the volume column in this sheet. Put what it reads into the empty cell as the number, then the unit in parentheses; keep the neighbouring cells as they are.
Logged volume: 125 (mL)
